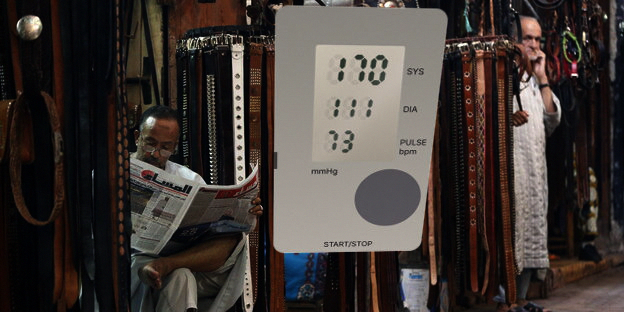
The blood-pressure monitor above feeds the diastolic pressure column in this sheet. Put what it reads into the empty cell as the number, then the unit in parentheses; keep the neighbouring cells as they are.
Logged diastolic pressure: 111 (mmHg)
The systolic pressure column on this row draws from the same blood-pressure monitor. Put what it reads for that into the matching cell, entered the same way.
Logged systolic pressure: 170 (mmHg)
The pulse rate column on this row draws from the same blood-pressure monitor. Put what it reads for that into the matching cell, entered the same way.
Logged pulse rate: 73 (bpm)
